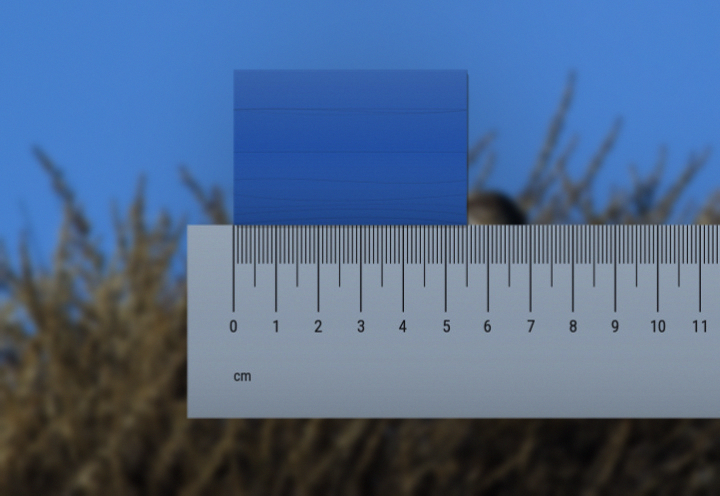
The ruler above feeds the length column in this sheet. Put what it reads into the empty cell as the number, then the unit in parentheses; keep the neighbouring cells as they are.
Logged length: 5.5 (cm)
